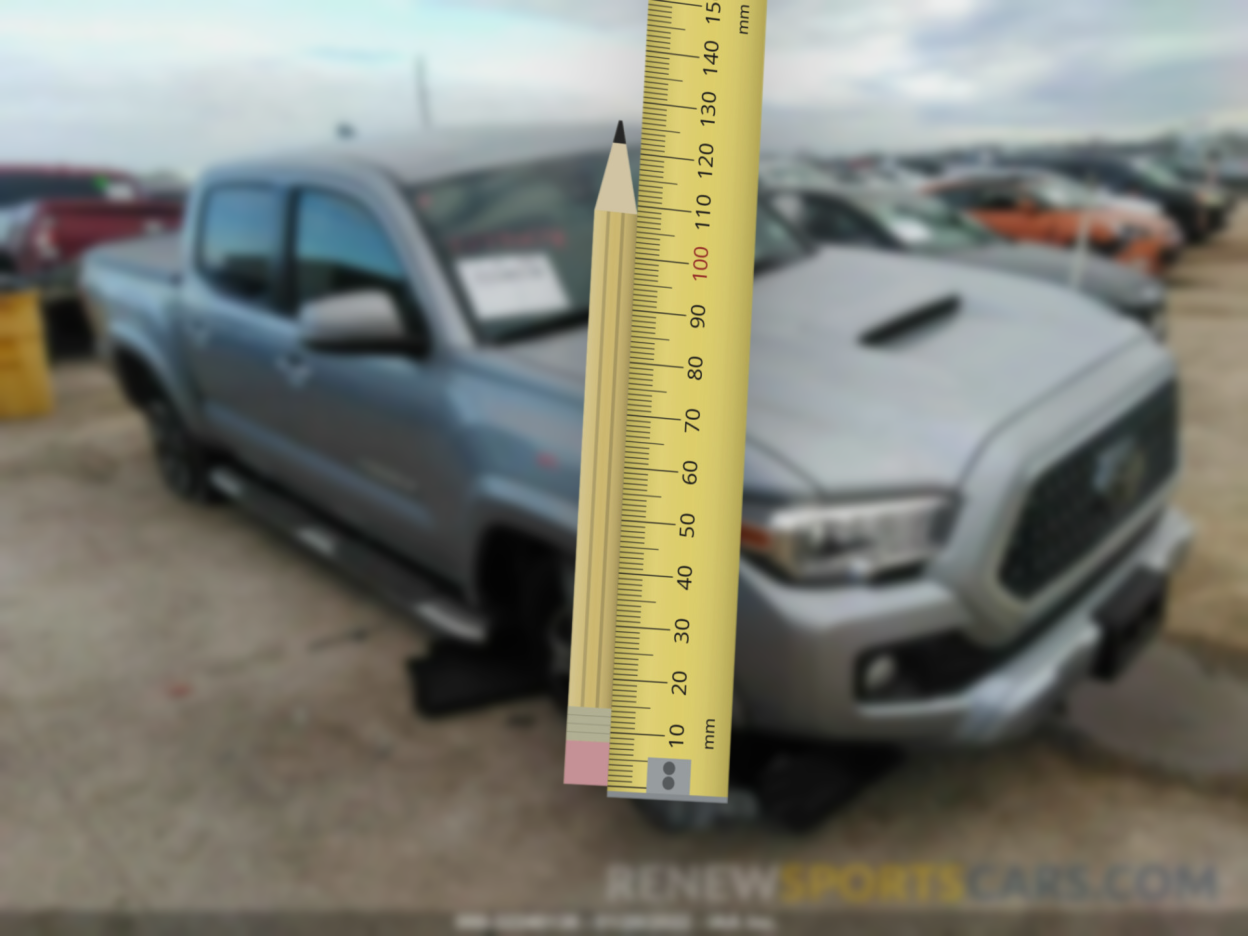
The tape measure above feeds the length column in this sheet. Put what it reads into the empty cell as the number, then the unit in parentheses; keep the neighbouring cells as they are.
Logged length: 126 (mm)
